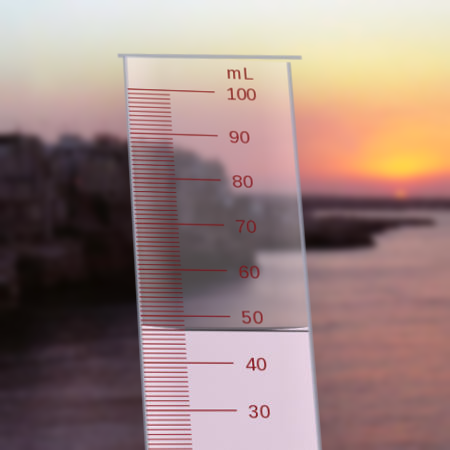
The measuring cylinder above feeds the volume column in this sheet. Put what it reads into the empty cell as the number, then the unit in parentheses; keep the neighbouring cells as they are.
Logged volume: 47 (mL)
